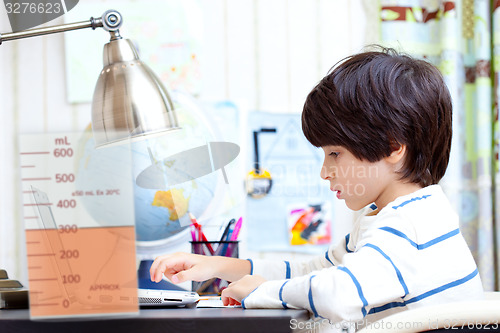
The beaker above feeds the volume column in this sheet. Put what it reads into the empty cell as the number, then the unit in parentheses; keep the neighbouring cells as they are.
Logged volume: 300 (mL)
